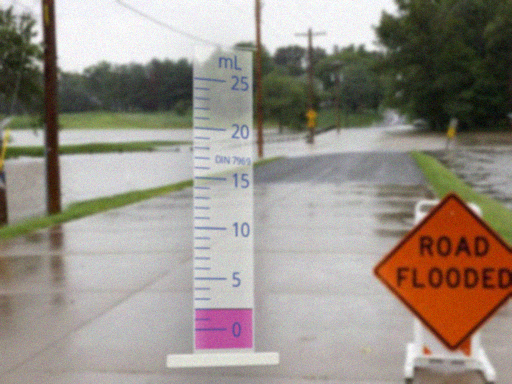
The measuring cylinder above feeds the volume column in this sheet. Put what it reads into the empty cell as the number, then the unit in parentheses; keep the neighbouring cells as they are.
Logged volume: 2 (mL)
